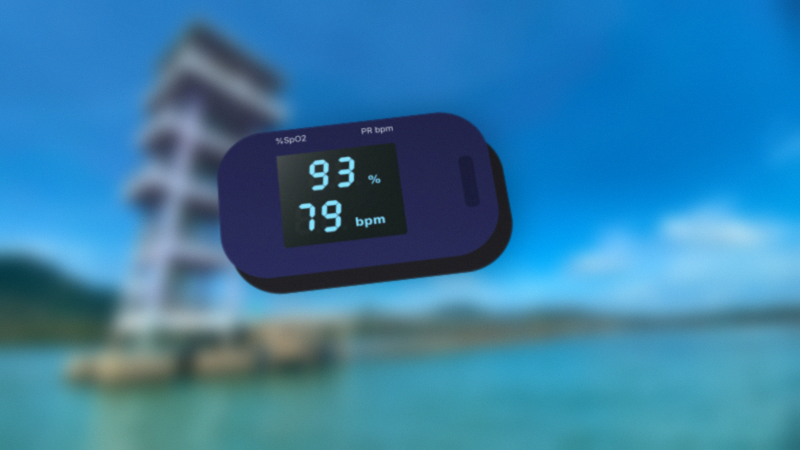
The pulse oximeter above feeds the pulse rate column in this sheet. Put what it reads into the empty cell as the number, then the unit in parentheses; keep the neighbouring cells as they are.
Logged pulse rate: 79 (bpm)
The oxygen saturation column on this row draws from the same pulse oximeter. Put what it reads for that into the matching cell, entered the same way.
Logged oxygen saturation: 93 (%)
